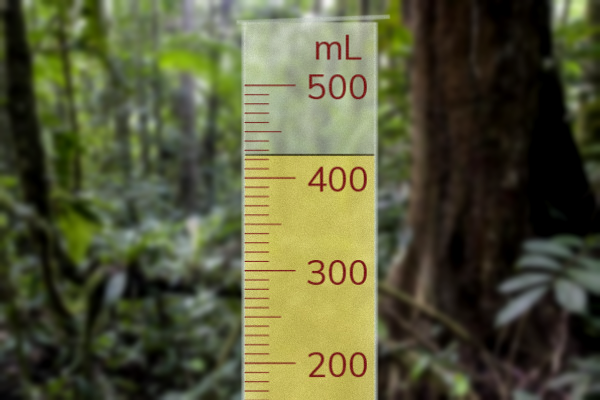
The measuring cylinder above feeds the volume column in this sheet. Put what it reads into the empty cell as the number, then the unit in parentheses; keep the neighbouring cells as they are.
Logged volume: 425 (mL)
